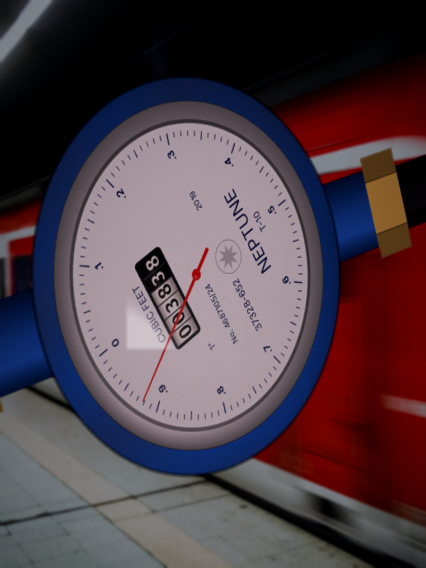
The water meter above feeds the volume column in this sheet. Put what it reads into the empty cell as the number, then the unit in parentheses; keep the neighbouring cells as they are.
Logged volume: 3837.92 (ft³)
